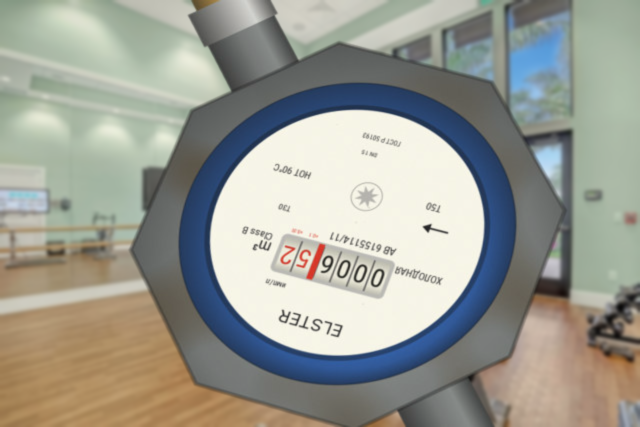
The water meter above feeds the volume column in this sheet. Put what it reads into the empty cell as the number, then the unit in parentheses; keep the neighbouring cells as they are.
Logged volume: 6.52 (m³)
